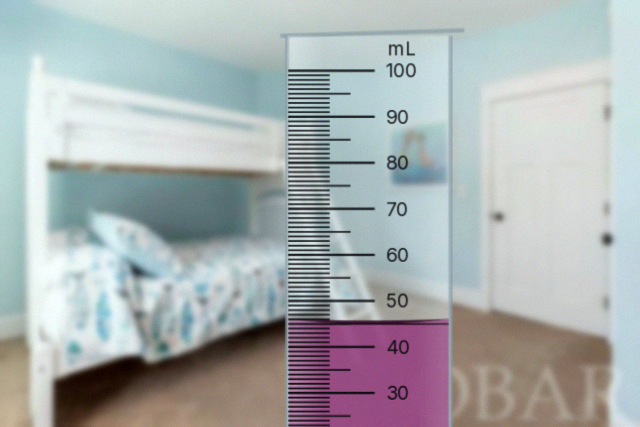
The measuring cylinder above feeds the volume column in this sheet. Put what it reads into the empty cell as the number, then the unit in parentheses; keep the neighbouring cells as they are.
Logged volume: 45 (mL)
